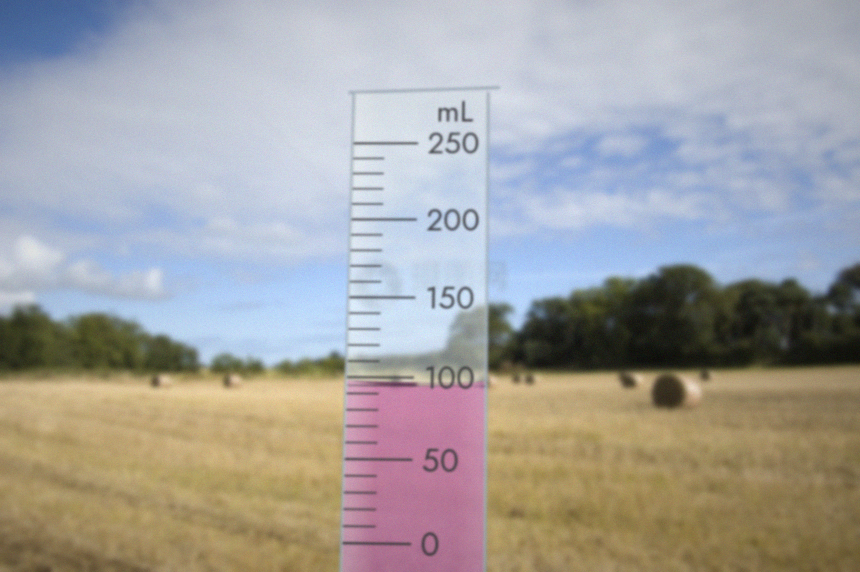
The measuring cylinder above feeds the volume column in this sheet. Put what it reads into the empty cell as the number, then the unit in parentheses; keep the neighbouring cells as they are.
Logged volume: 95 (mL)
